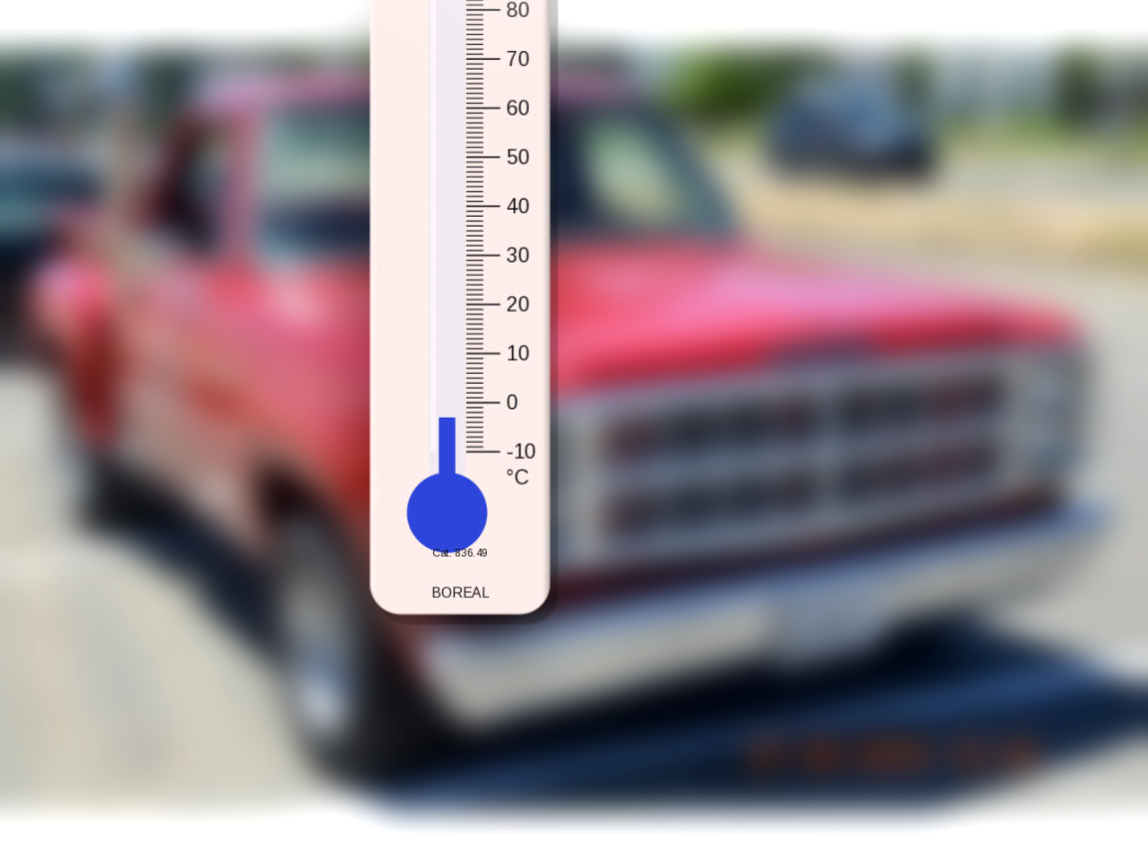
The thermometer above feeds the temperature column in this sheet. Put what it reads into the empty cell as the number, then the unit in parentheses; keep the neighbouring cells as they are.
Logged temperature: -3 (°C)
